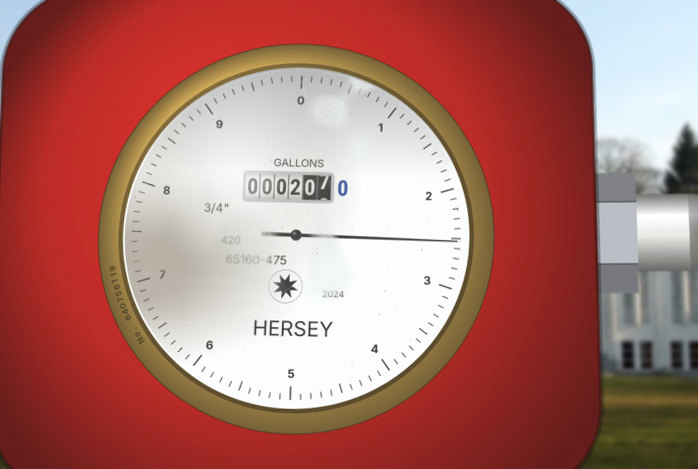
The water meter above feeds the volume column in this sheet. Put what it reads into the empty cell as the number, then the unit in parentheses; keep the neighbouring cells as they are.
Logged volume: 2072.5 (gal)
